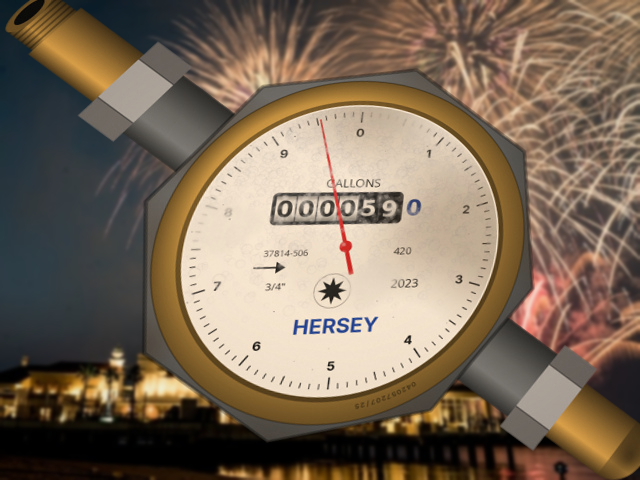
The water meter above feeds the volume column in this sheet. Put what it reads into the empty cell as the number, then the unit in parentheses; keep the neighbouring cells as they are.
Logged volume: 589.5 (gal)
